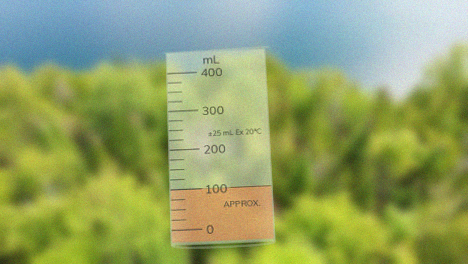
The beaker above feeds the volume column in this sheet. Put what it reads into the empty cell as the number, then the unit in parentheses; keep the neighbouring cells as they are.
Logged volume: 100 (mL)
